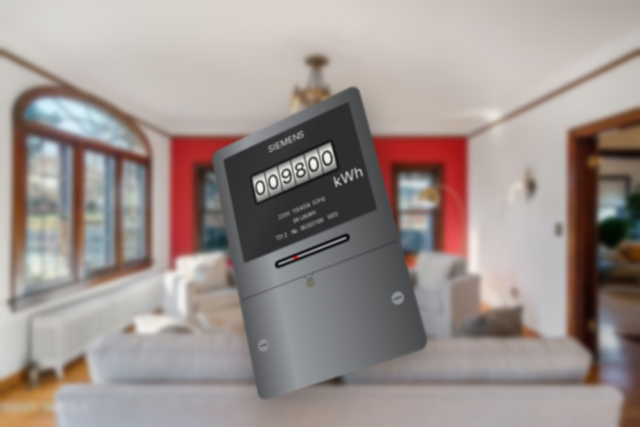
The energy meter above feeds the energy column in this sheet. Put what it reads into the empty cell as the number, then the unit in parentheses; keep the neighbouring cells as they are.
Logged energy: 9800 (kWh)
